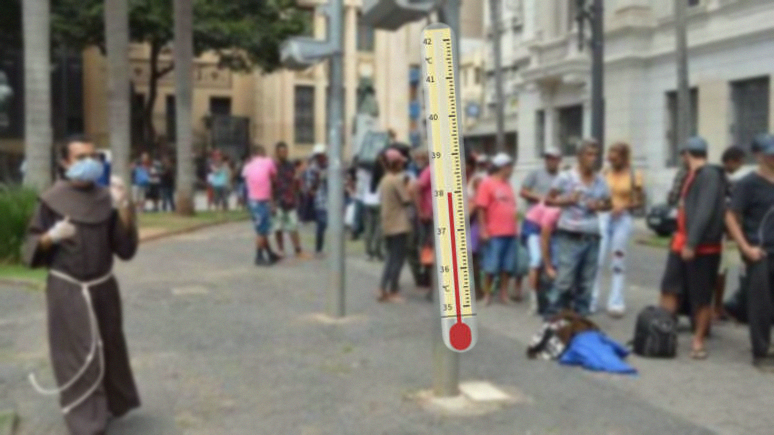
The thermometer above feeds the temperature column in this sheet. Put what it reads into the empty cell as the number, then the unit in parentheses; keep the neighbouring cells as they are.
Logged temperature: 38 (°C)
